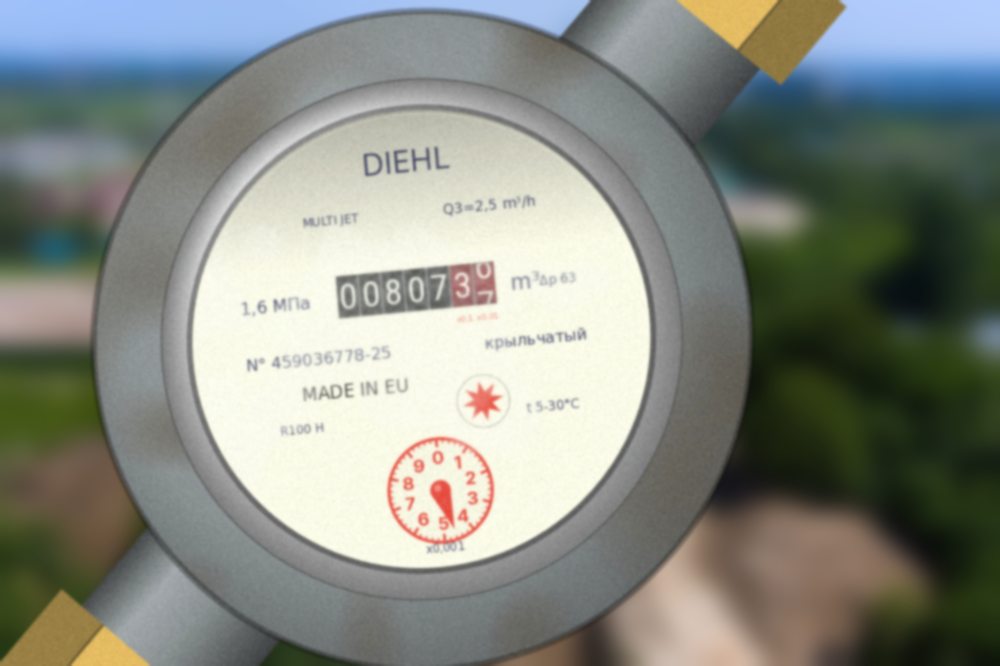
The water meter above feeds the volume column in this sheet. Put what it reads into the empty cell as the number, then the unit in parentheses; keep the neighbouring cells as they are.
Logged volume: 807.364 (m³)
